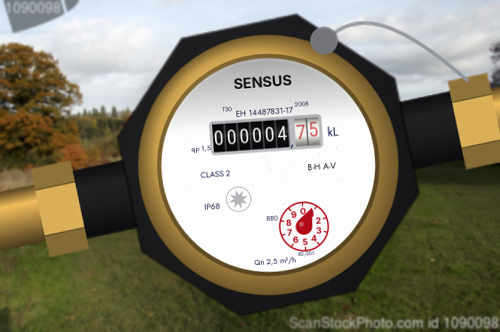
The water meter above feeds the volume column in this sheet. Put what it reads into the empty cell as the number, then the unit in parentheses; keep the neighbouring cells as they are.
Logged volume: 4.750 (kL)
